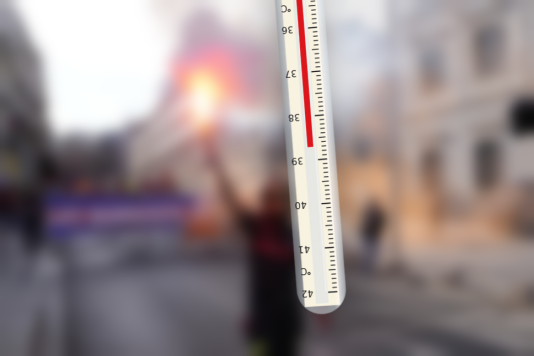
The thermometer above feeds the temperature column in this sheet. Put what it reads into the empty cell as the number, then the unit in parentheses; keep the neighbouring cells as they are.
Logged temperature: 38.7 (°C)
